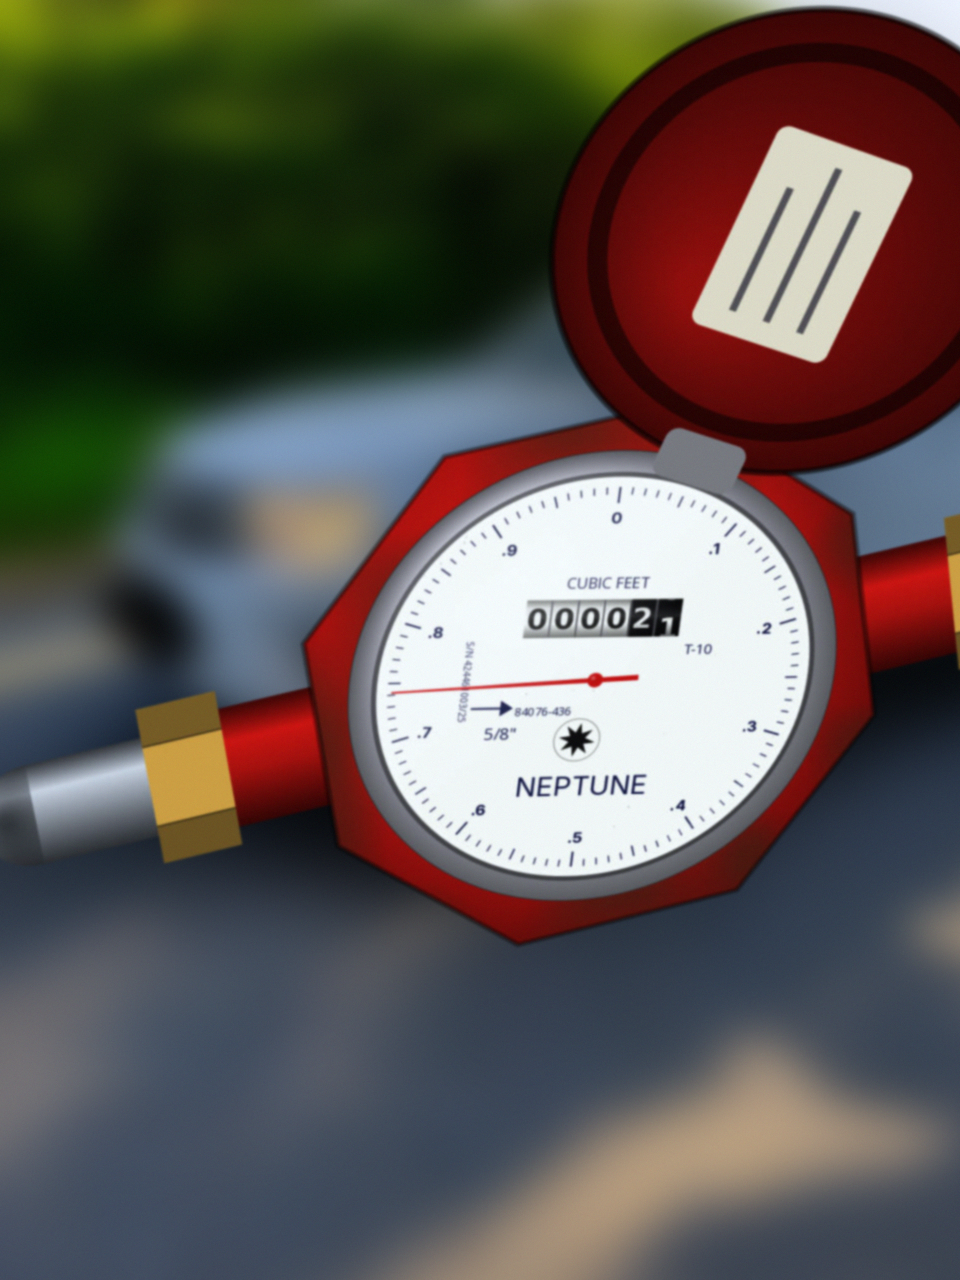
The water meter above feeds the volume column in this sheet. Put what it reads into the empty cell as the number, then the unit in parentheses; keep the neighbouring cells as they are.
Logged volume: 20.74 (ft³)
